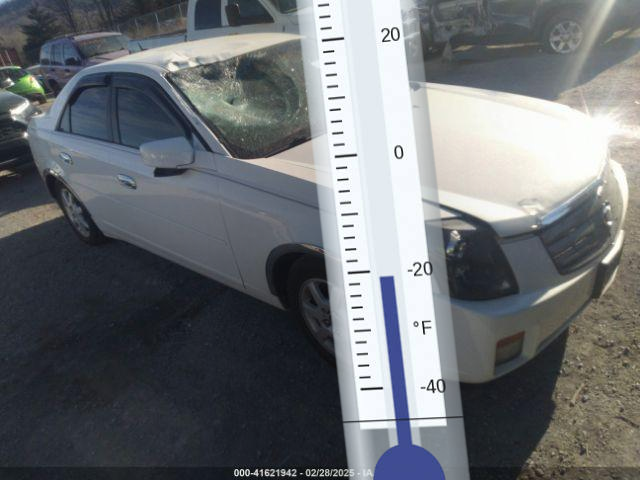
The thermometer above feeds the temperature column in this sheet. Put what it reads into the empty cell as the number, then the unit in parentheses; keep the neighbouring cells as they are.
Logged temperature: -21 (°F)
